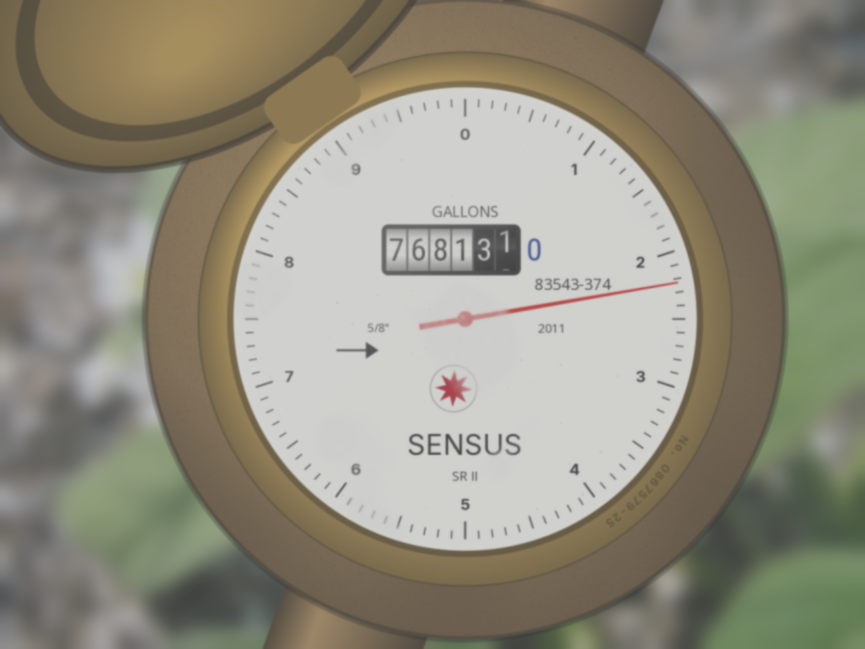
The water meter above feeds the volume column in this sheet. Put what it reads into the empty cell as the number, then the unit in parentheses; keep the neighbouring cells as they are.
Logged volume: 7681312.2 (gal)
